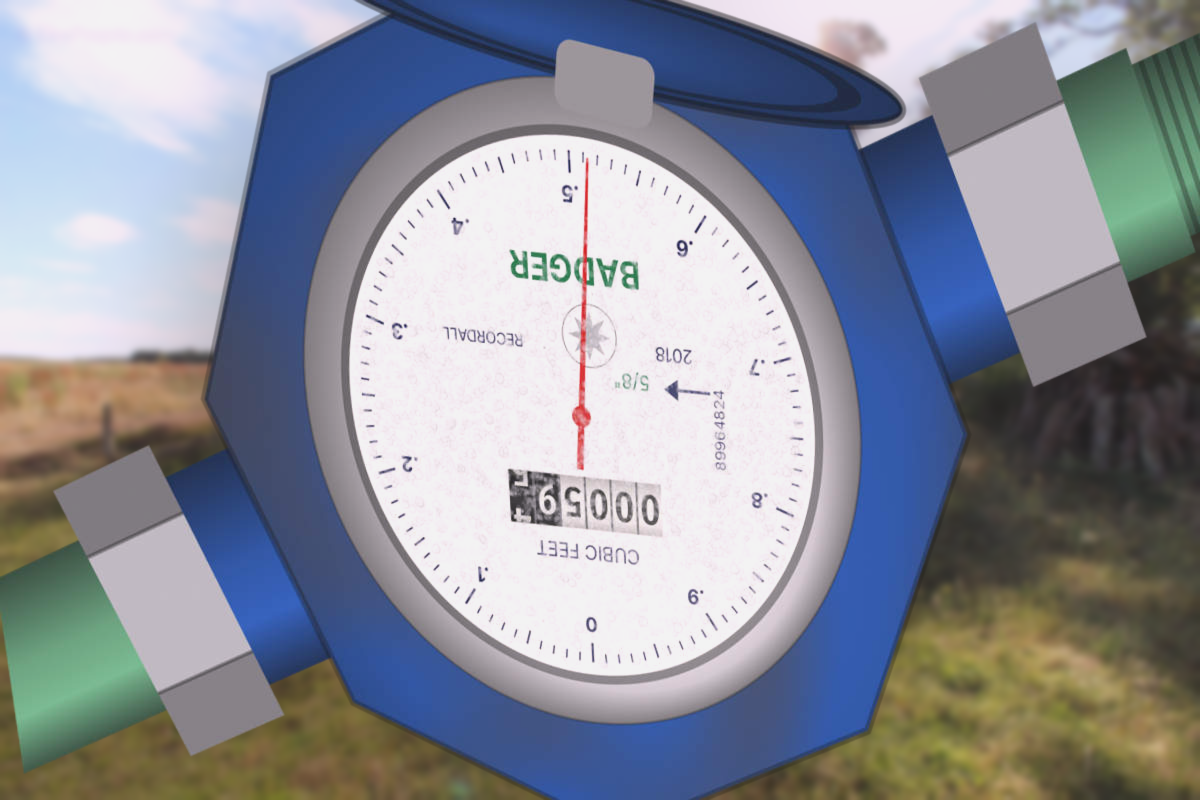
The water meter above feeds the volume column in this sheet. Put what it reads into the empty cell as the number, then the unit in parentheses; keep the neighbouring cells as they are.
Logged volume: 594.51 (ft³)
